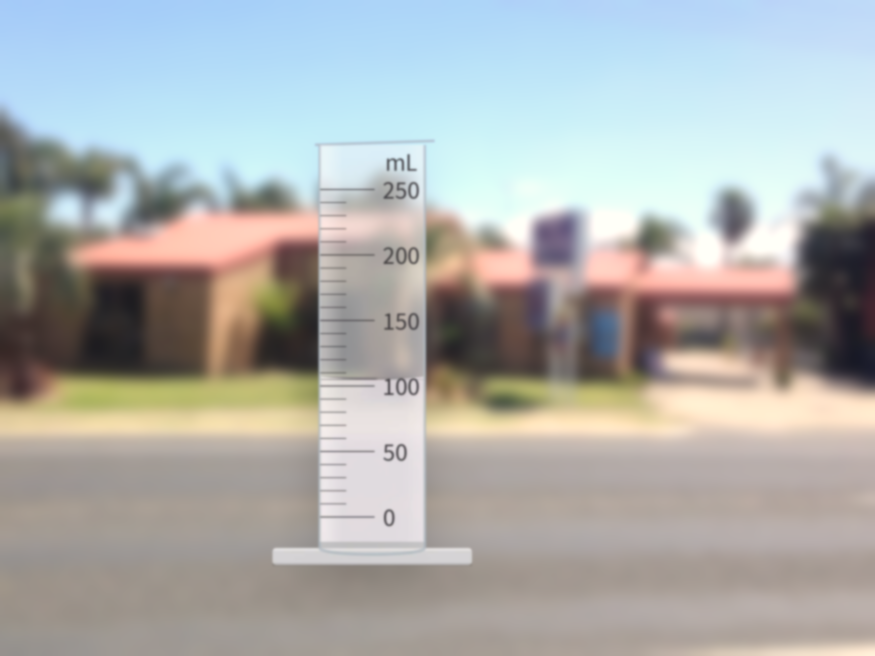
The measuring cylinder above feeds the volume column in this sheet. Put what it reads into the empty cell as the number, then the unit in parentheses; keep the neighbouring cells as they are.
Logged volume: 105 (mL)
